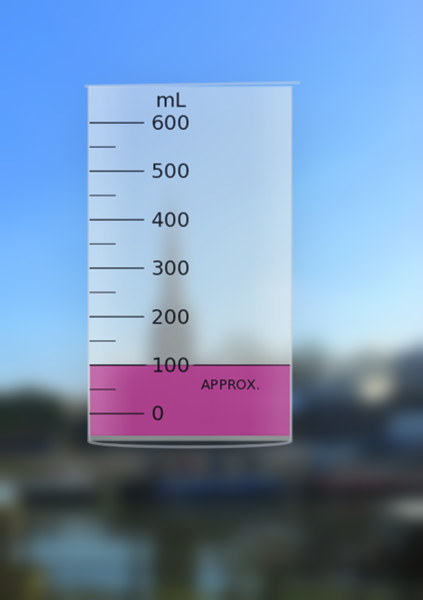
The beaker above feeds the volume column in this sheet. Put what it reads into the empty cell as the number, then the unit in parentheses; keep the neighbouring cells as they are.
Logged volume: 100 (mL)
